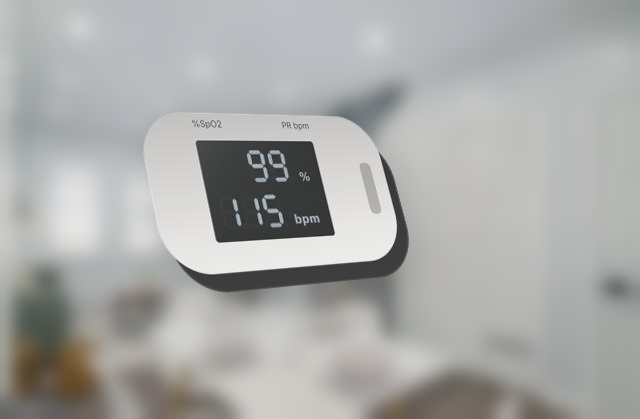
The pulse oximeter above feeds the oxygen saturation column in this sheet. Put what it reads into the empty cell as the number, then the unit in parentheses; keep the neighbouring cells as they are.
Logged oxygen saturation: 99 (%)
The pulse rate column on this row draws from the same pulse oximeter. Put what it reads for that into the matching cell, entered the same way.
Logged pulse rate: 115 (bpm)
